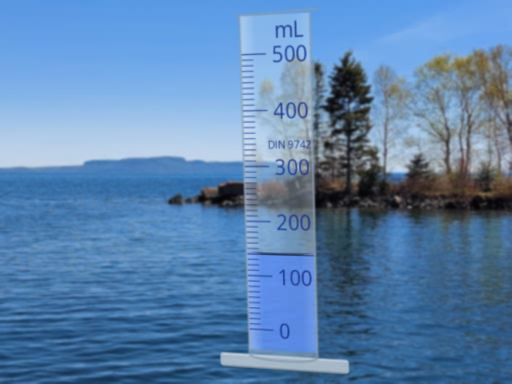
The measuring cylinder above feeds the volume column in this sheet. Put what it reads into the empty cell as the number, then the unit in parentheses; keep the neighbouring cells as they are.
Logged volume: 140 (mL)
